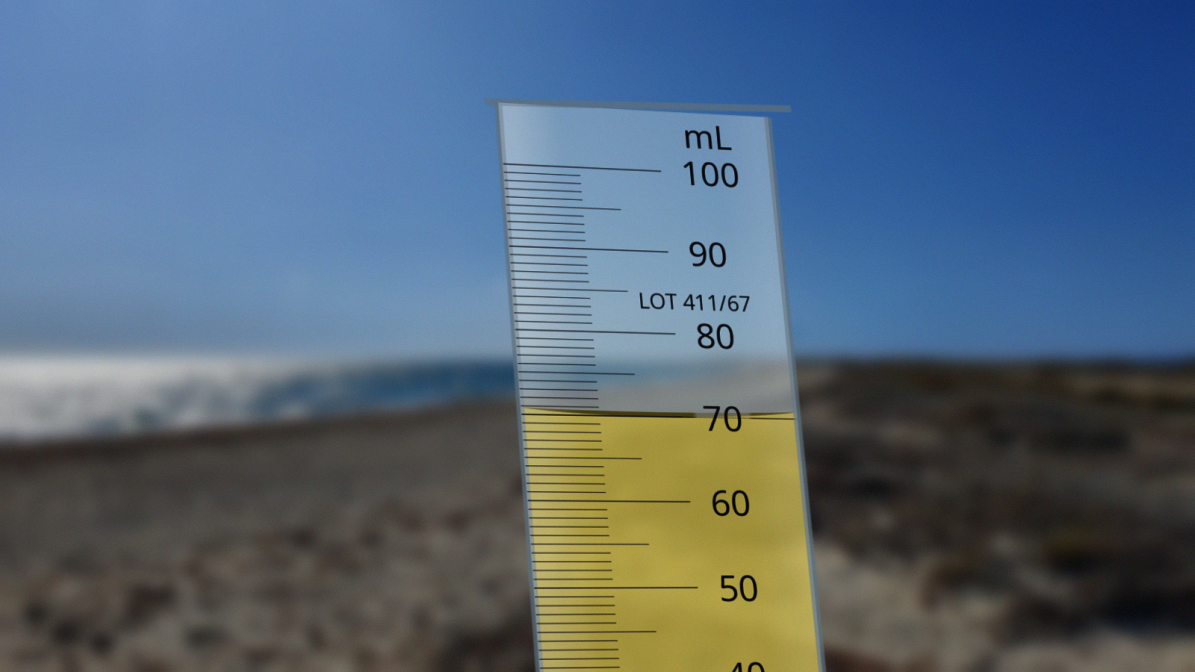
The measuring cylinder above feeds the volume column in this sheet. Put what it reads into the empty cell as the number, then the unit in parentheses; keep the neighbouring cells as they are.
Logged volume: 70 (mL)
